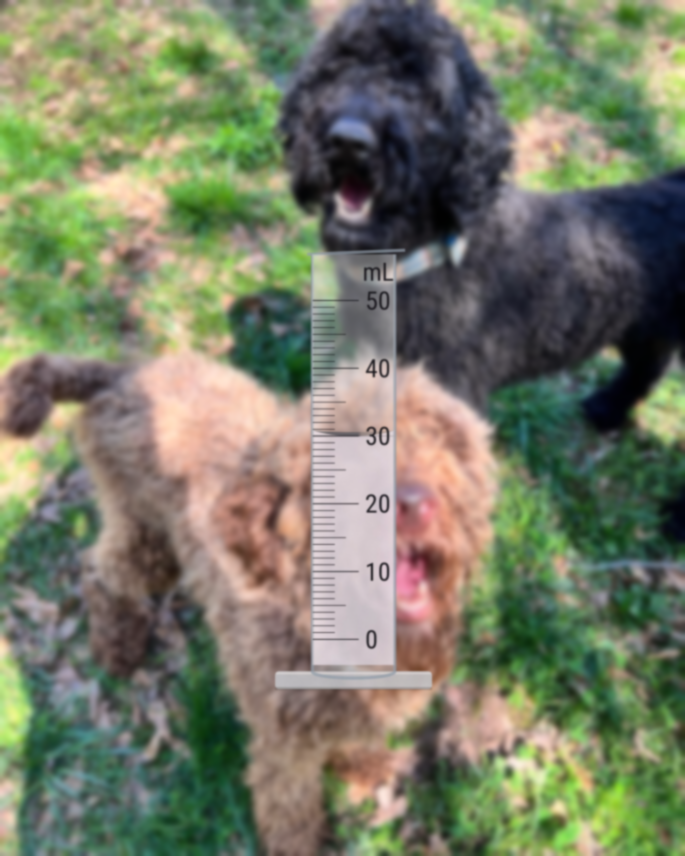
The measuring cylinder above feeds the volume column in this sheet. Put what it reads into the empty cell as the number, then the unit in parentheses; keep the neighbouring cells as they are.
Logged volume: 30 (mL)
